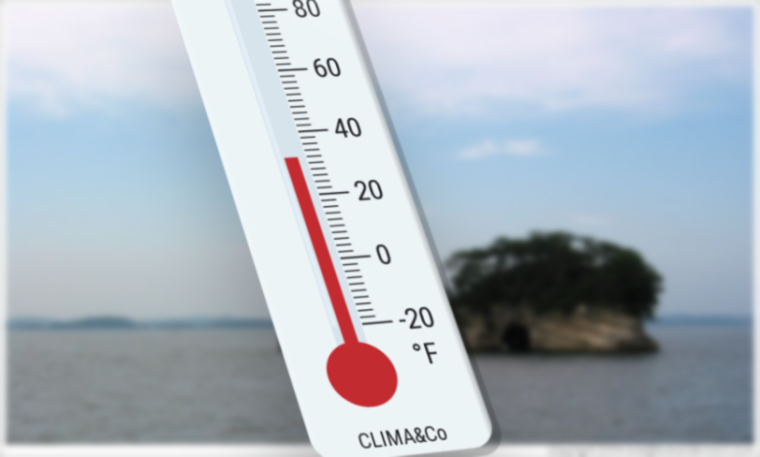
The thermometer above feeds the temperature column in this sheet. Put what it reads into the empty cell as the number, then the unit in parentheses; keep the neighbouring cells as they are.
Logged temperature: 32 (°F)
